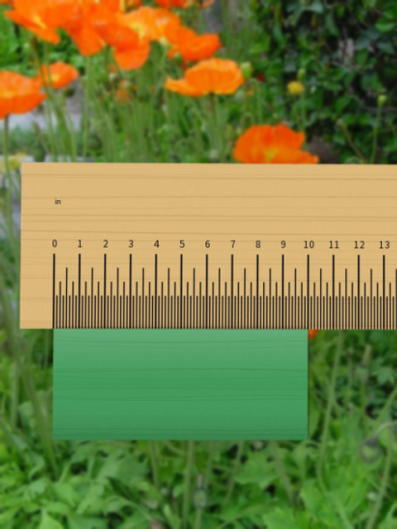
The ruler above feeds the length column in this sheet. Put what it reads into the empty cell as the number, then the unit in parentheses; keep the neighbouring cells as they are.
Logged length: 10 (in)
